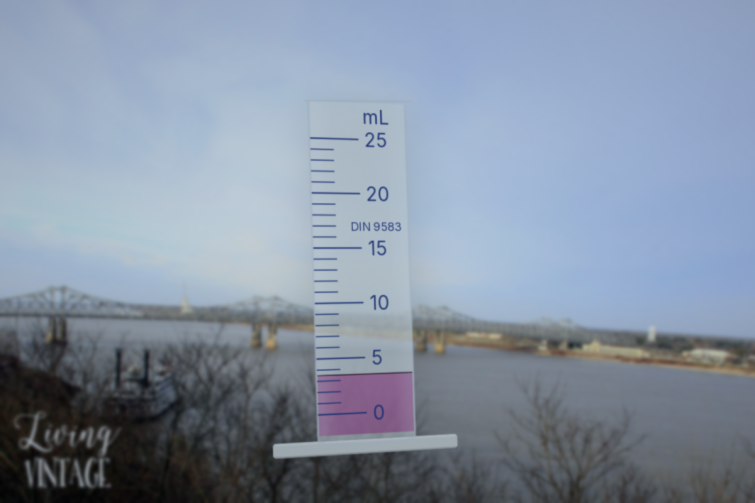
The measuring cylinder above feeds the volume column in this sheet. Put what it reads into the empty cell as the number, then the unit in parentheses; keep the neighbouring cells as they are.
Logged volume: 3.5 (mL)
